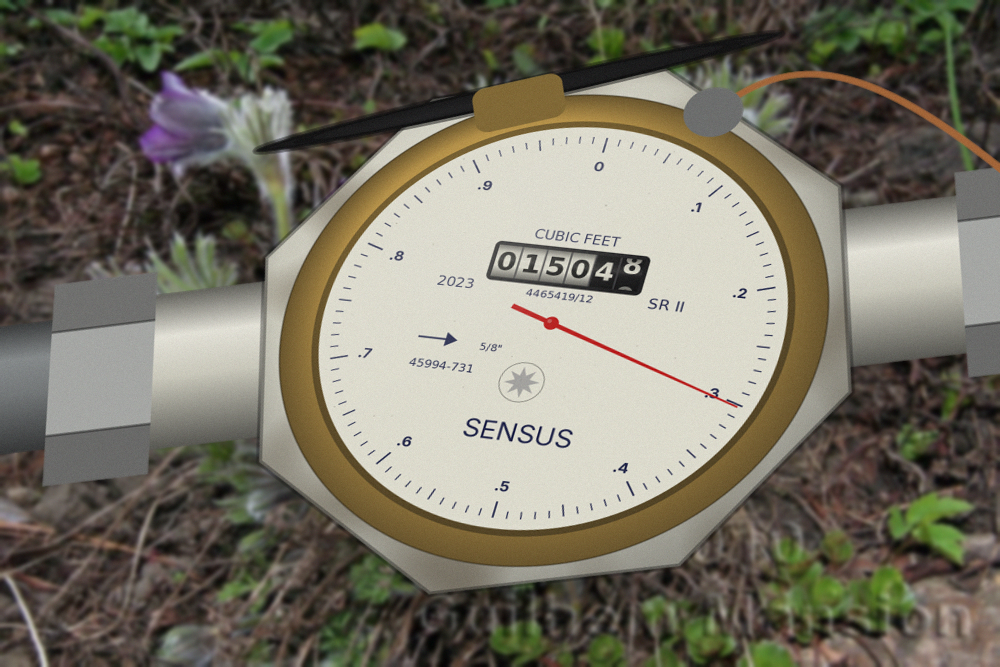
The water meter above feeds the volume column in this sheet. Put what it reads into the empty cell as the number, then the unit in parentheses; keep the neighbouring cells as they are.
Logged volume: 15048.30 (ft³)
